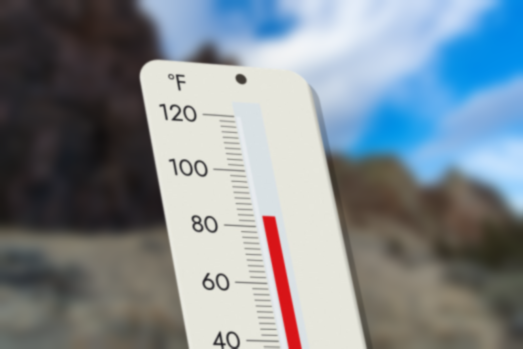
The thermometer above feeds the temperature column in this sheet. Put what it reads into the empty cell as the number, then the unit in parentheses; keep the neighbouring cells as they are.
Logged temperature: 84 (°F)
